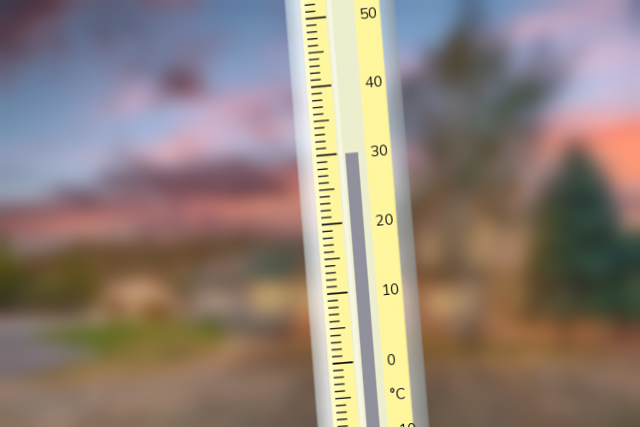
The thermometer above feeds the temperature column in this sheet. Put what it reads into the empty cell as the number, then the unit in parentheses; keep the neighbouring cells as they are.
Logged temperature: 30 (°C)
